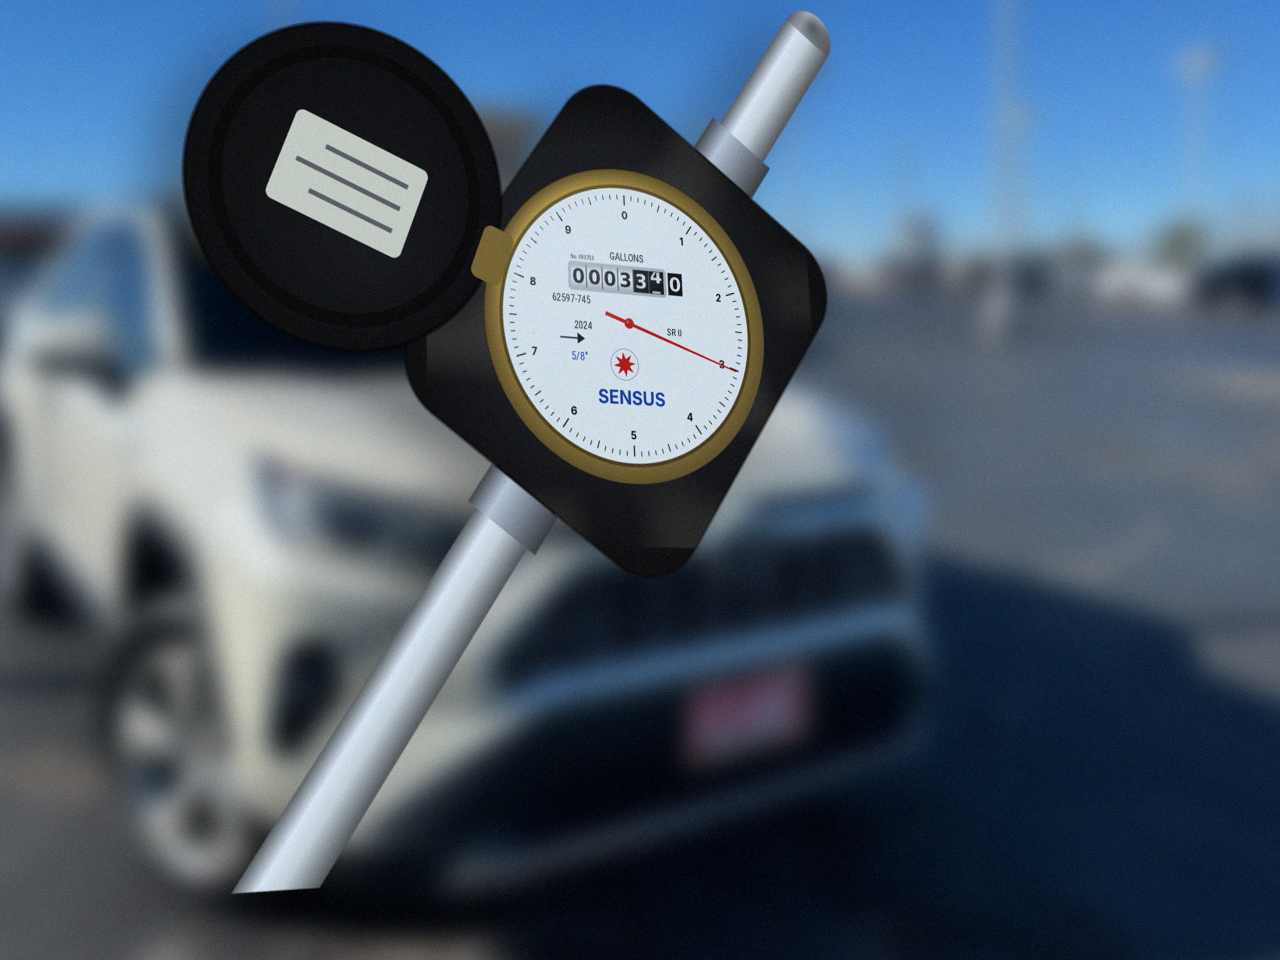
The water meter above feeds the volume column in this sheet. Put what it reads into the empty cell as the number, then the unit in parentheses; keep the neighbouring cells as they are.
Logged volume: 3343.0 (gal)
